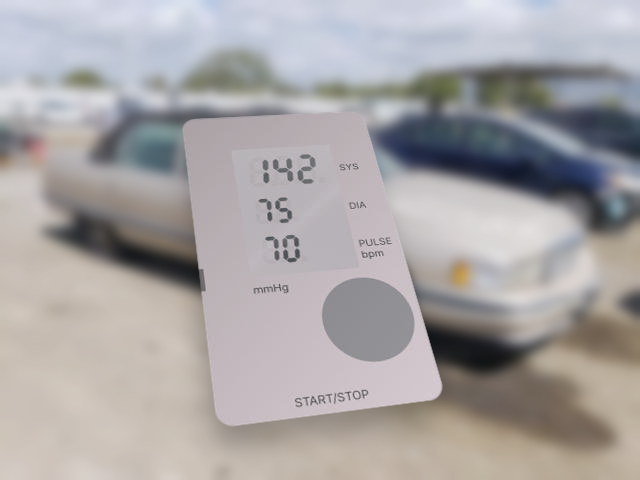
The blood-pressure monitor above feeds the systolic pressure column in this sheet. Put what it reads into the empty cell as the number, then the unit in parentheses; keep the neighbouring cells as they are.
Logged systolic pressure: 142 (mmHg)
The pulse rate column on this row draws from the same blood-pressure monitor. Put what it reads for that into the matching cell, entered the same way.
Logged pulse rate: 70 (bpm)
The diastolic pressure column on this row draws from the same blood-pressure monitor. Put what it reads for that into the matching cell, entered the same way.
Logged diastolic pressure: 75 (mmHg)
